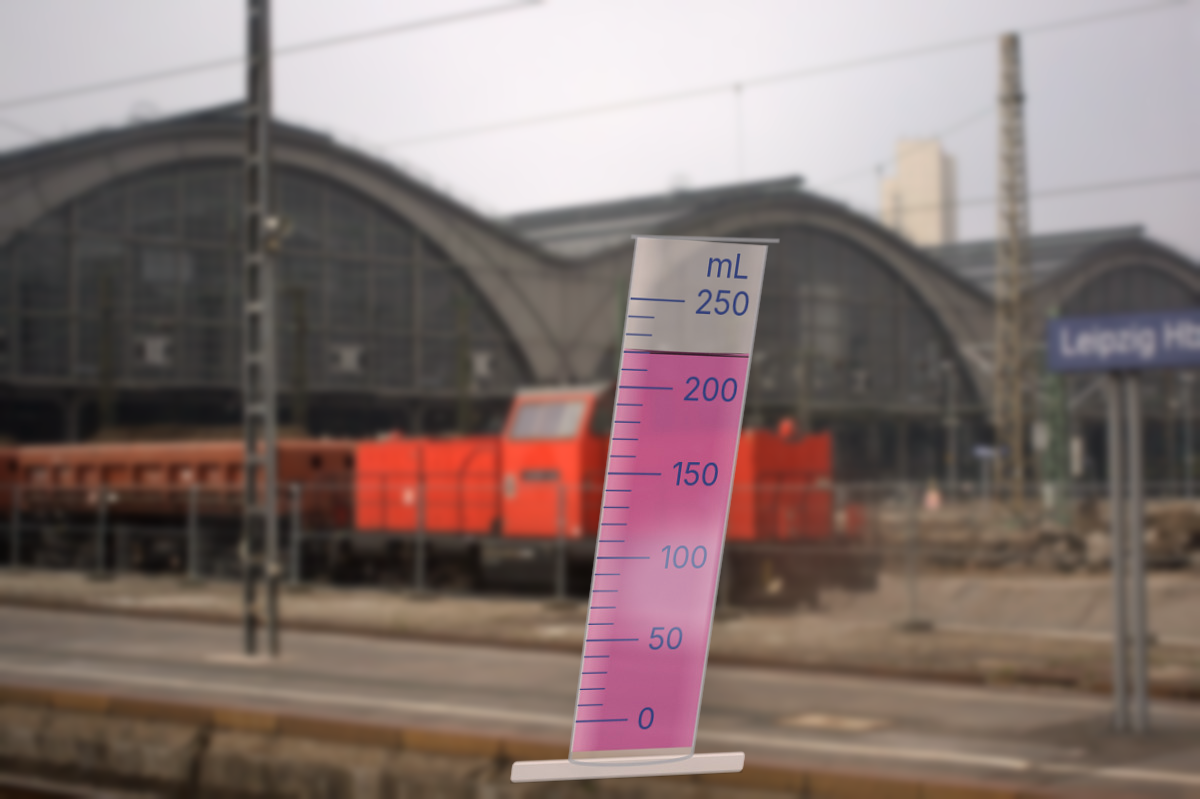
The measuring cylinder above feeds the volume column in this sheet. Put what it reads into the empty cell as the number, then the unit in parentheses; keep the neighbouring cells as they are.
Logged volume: 220 (mL)
